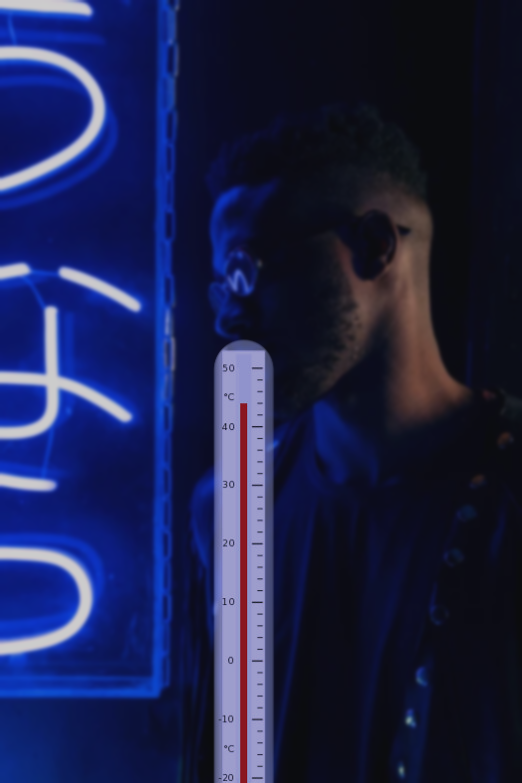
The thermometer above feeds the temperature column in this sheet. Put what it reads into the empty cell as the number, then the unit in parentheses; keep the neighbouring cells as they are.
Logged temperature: 44 (°C)
